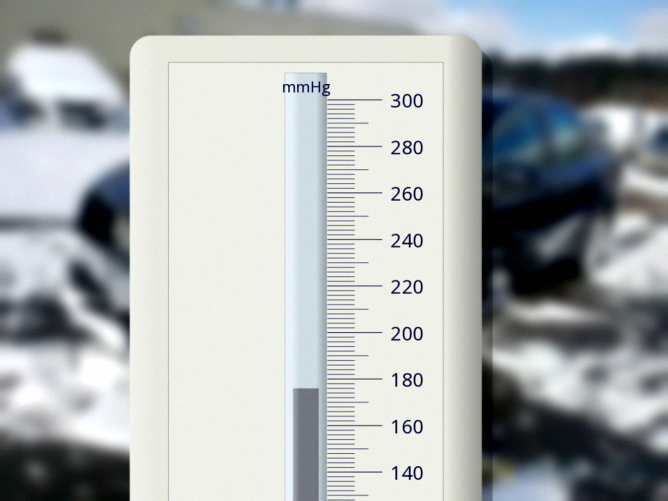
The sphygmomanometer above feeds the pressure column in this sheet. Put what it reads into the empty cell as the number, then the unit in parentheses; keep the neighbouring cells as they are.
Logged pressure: 176 (mmHg)
